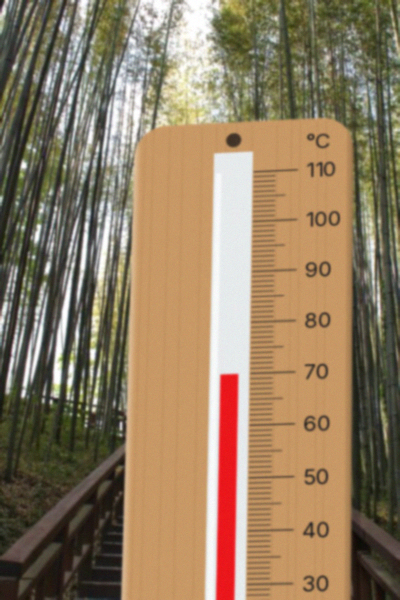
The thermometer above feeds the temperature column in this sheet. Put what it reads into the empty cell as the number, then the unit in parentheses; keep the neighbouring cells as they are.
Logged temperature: 70 (°C)
